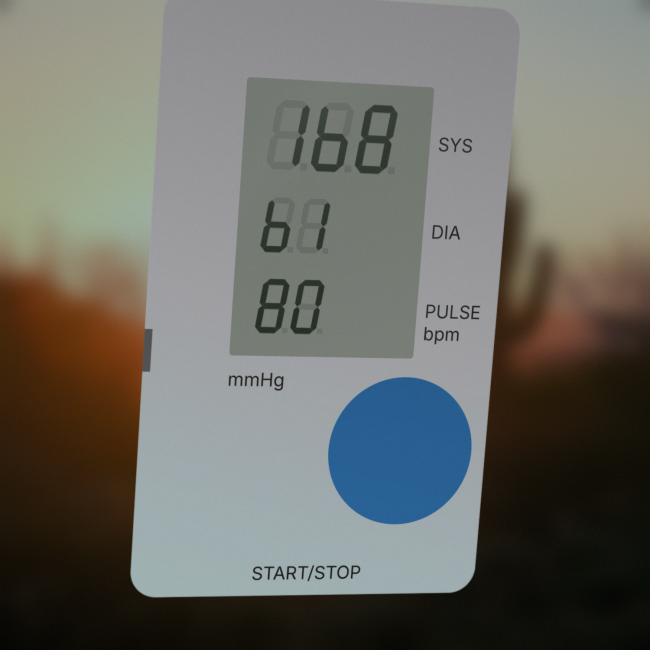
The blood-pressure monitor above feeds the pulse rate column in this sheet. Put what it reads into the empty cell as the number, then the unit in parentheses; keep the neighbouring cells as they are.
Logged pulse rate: 80 (bpm)
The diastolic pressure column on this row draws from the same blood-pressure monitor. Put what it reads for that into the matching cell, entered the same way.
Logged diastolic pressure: 61 (mmHg)
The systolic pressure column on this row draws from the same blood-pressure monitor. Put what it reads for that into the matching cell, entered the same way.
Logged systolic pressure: 168 (mmHg)
